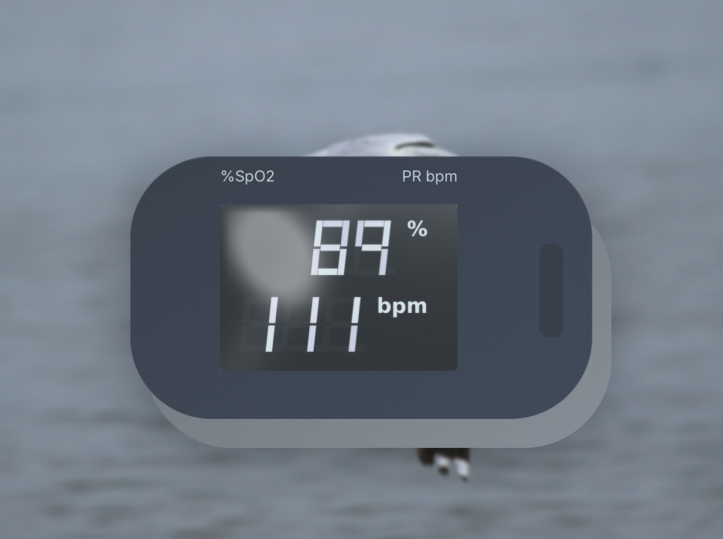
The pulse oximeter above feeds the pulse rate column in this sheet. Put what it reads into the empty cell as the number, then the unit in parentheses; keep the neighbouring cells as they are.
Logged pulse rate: 111 (bpm)
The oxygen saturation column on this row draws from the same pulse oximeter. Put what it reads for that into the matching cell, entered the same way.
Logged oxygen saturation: 89 (%)
